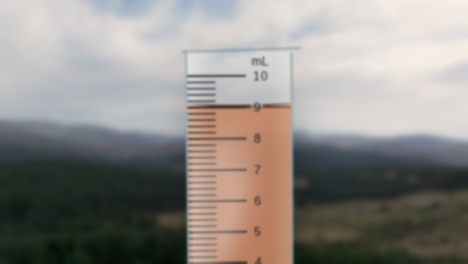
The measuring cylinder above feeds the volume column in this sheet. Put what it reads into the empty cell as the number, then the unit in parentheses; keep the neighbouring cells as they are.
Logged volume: 9 (mL)
